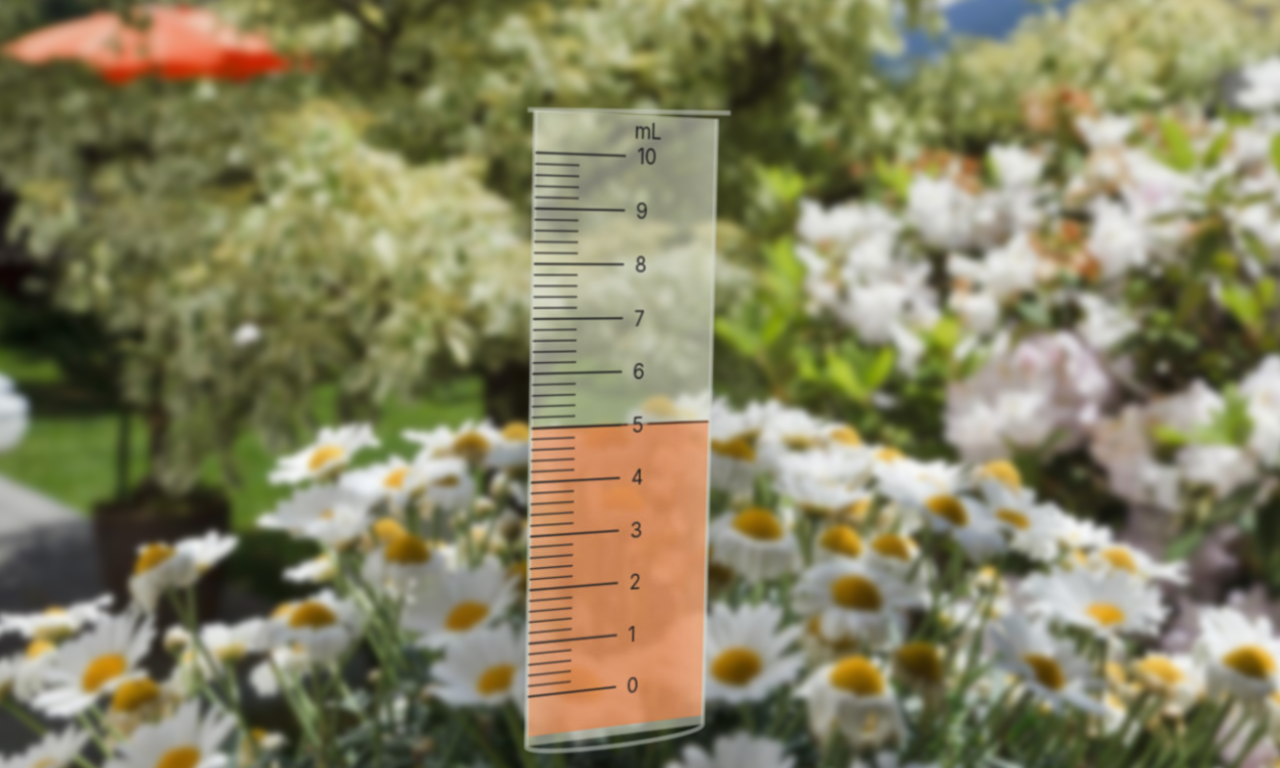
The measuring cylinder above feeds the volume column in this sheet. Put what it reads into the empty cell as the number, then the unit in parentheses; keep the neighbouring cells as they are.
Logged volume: 5 (mL)
